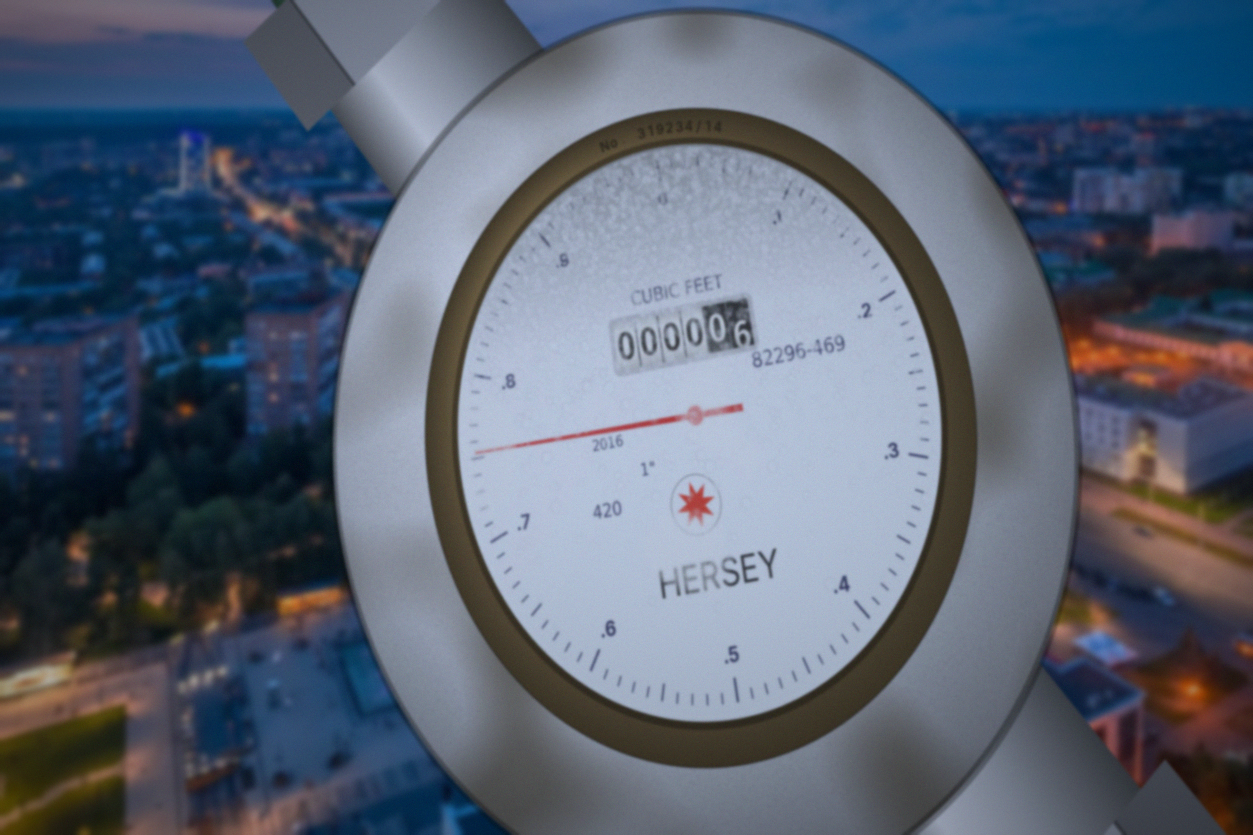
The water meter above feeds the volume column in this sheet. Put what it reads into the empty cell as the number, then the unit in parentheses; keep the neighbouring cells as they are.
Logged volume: 5.75 (ft³)
